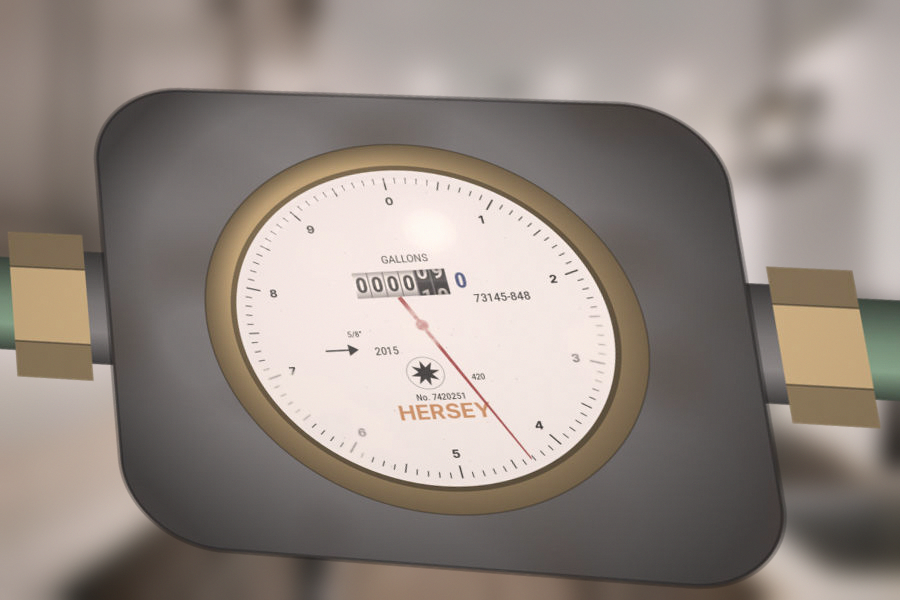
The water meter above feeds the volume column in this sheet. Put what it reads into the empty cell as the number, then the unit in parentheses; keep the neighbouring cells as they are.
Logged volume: 94.3 (gal)
